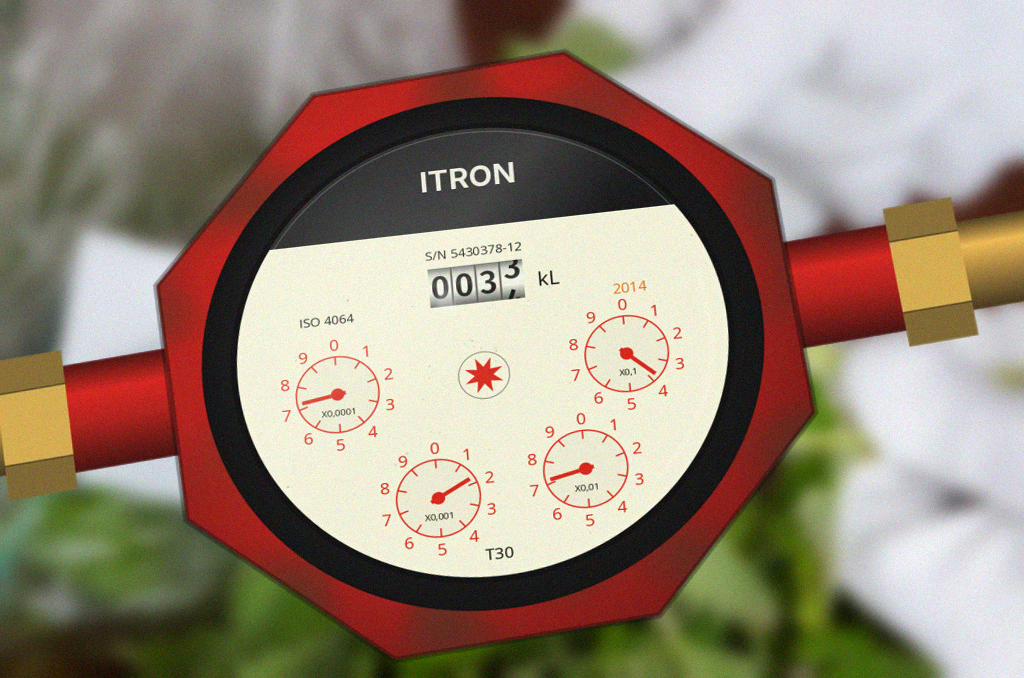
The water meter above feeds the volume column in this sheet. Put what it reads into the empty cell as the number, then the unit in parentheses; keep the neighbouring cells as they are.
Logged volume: 33.3717 (kL)
